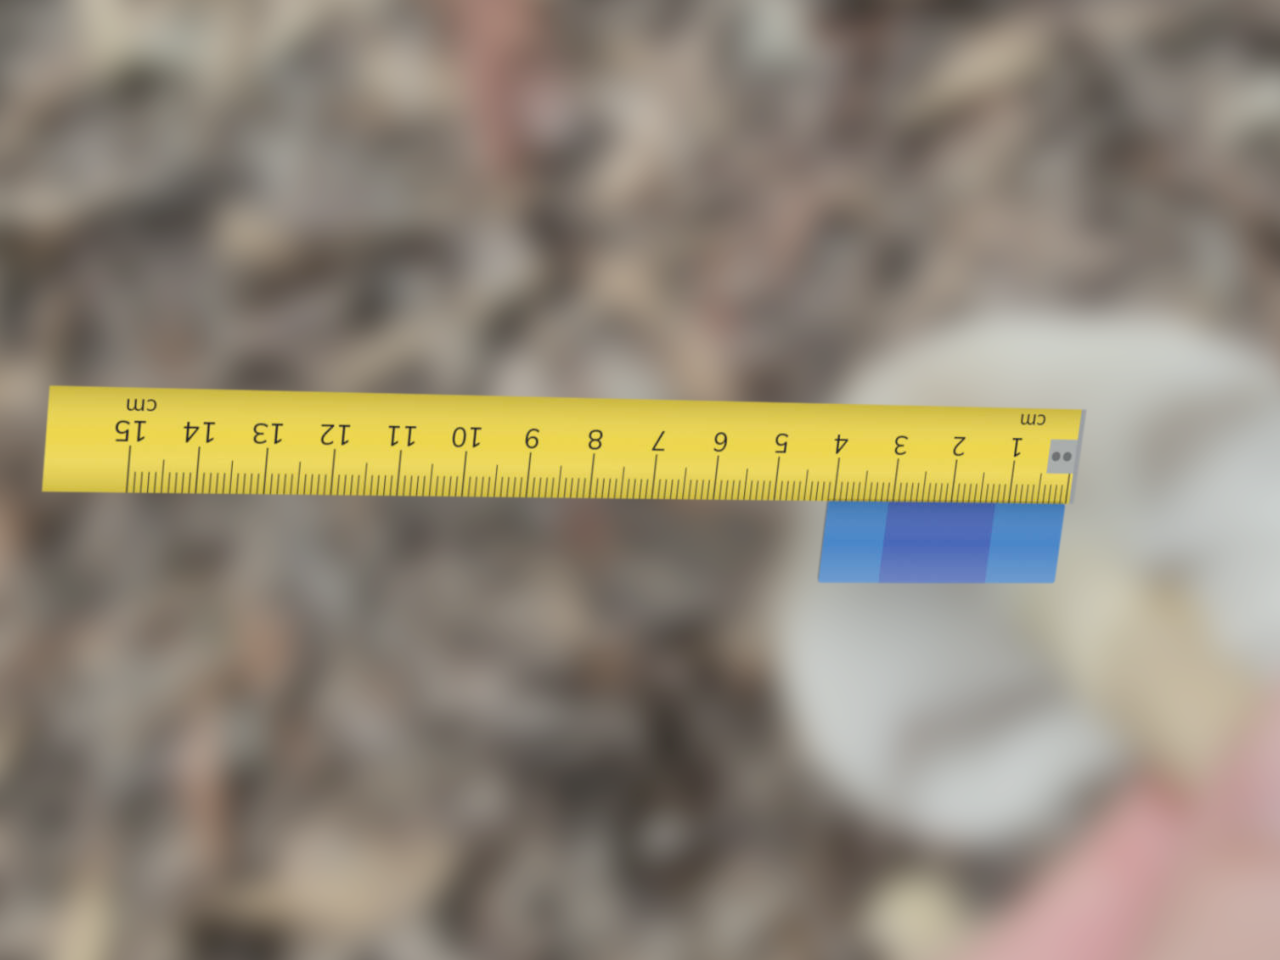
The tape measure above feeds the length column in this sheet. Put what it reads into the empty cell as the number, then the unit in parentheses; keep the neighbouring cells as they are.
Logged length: 4.1 (cm)
